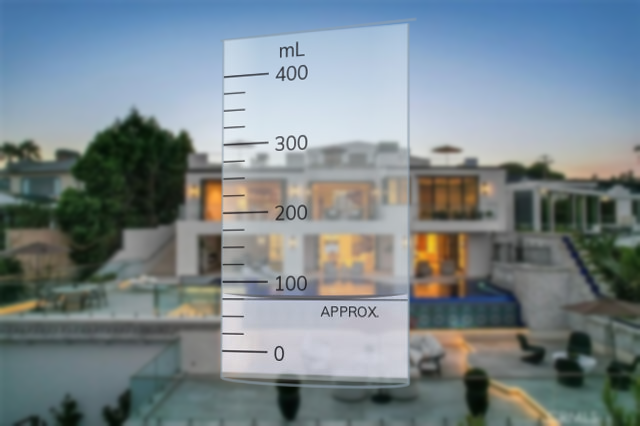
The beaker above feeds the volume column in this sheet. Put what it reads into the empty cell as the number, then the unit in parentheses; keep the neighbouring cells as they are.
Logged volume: 75 (mL)
